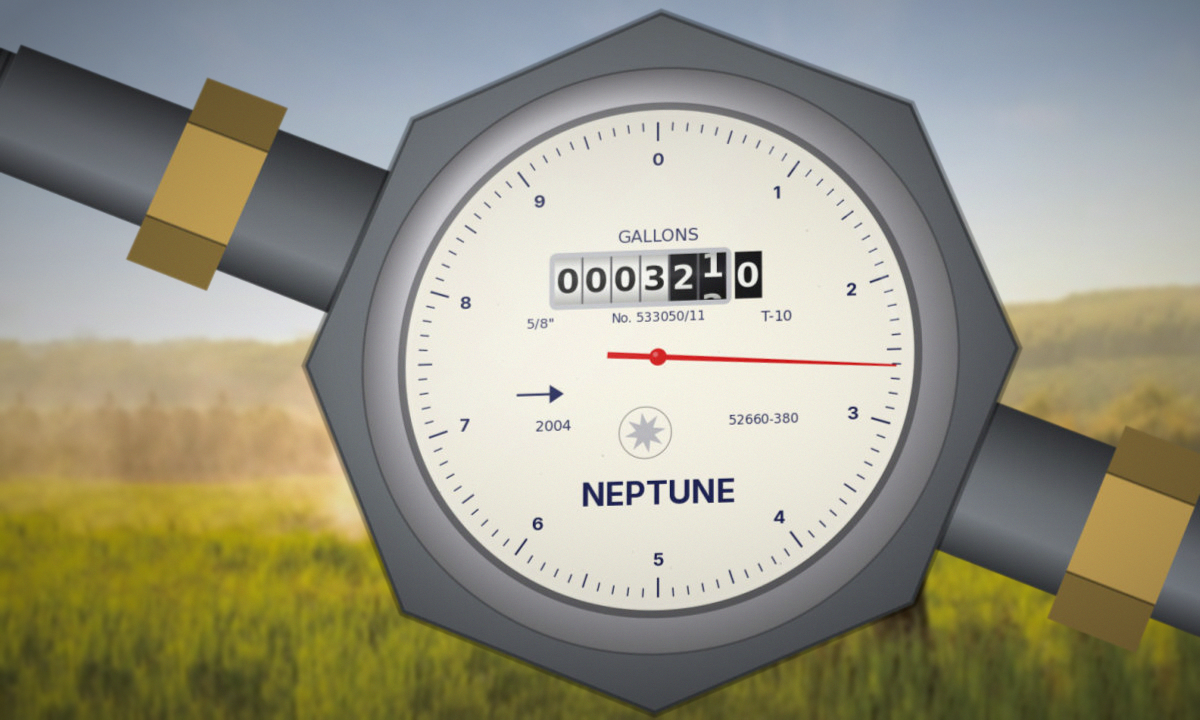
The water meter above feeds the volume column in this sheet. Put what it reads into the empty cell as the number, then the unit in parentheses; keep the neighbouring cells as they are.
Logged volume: 3212.6 (gal)
